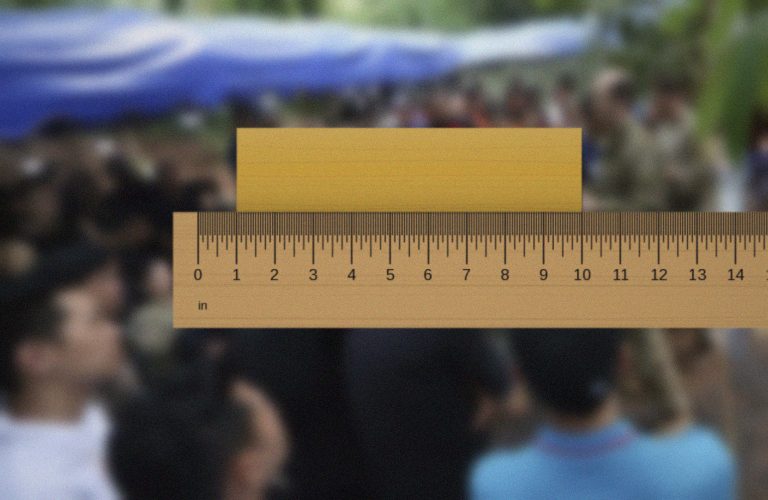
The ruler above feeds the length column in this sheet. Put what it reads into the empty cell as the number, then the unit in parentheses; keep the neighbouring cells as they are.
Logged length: 9 (in)
